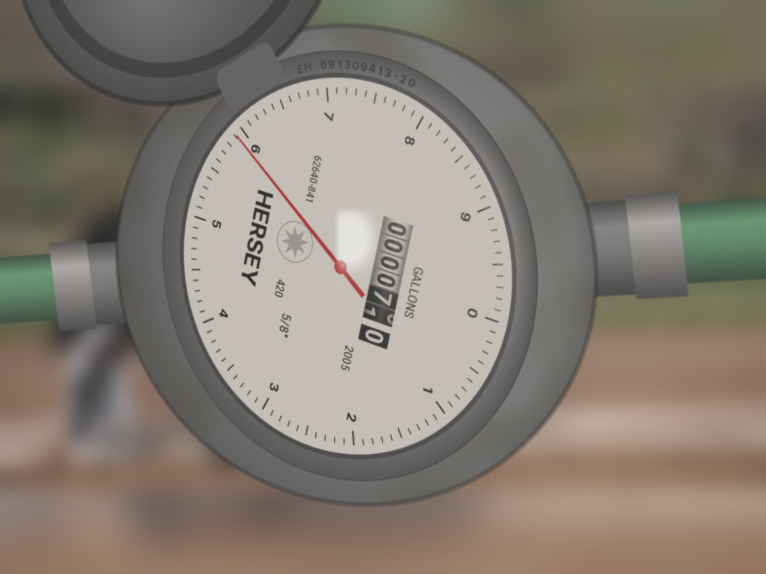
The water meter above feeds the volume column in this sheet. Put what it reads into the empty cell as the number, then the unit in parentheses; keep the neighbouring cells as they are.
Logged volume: 705.9 (gal)
